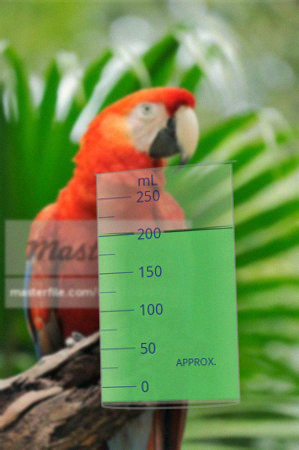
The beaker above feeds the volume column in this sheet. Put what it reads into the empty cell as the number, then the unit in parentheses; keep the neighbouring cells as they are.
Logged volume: 200 (mL)
